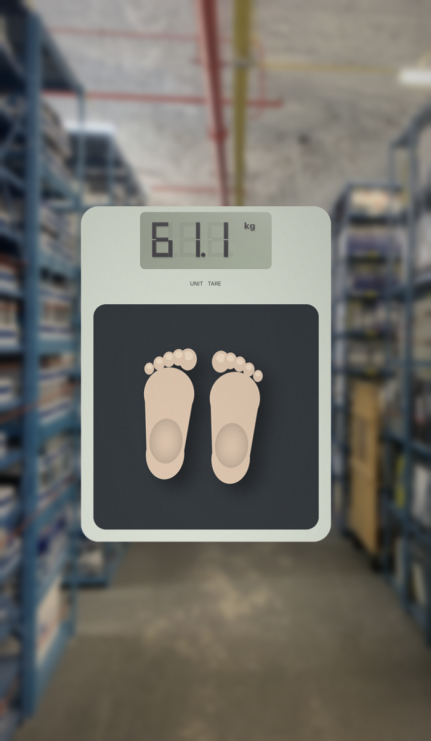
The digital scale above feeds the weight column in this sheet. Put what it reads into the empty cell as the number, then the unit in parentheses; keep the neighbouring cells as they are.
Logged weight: 61.1 (kg)
